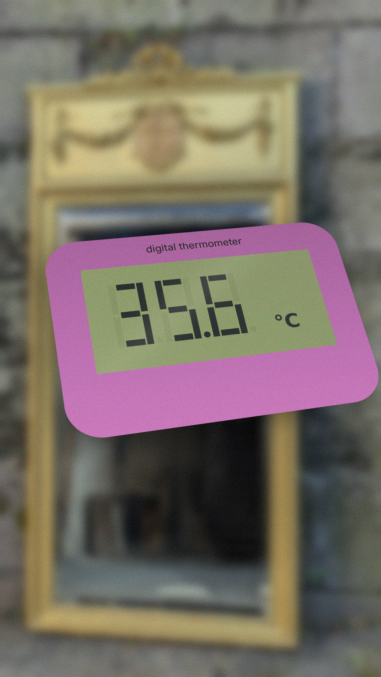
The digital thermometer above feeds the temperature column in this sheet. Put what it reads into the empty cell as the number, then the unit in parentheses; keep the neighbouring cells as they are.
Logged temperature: 35.6 (°C)
